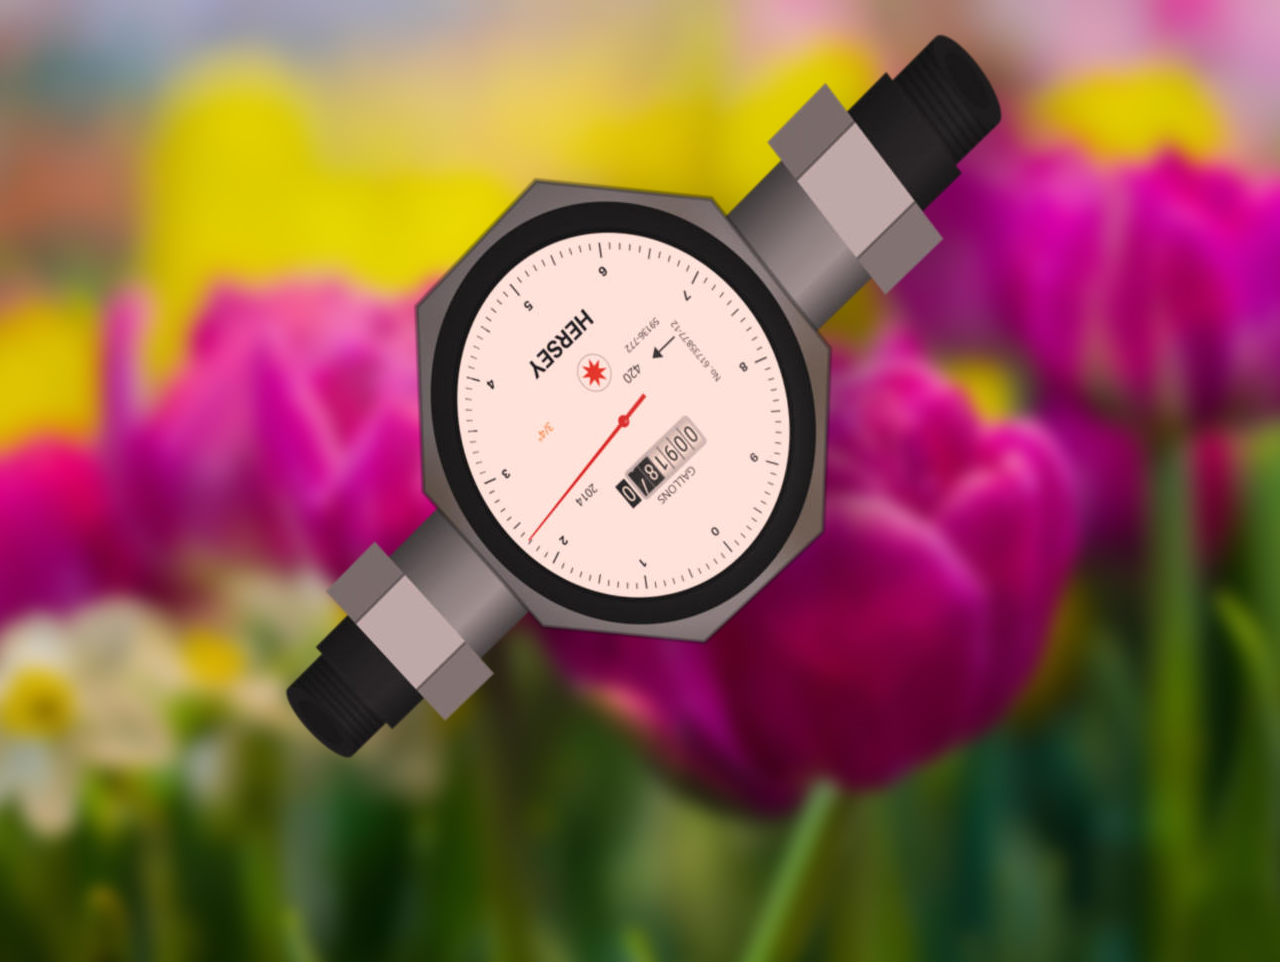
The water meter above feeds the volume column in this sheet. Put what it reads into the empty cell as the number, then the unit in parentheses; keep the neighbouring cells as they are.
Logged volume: 91872.3 (gal)
